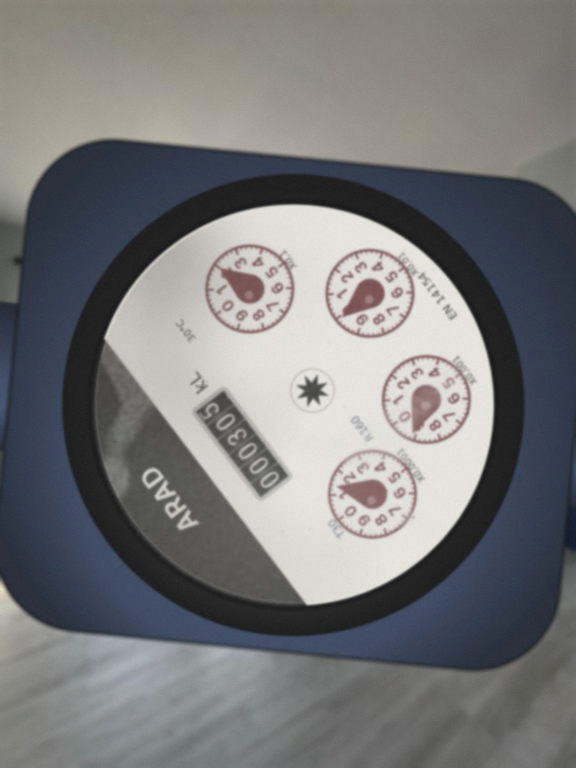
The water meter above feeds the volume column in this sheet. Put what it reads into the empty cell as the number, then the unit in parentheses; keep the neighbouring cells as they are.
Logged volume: 305.1991 (kL)
